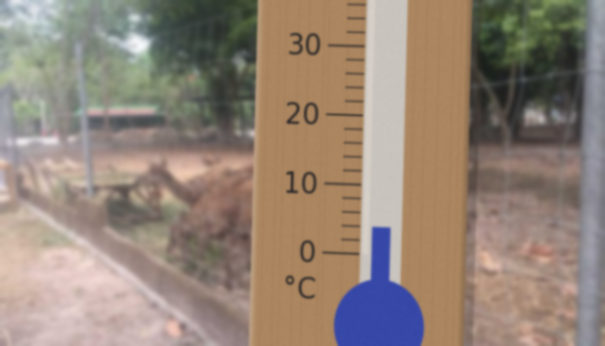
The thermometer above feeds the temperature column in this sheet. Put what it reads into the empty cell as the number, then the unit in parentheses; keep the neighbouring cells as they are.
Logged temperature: 4 (°C)
